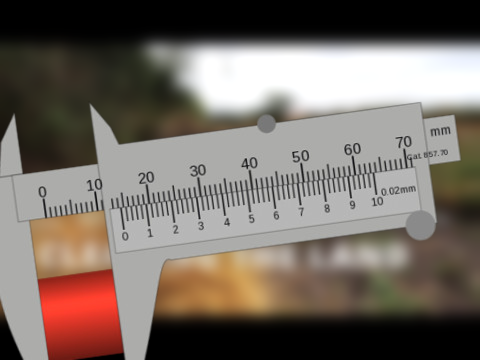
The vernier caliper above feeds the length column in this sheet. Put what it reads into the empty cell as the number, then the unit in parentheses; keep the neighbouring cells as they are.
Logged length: 14.5 (mm)
